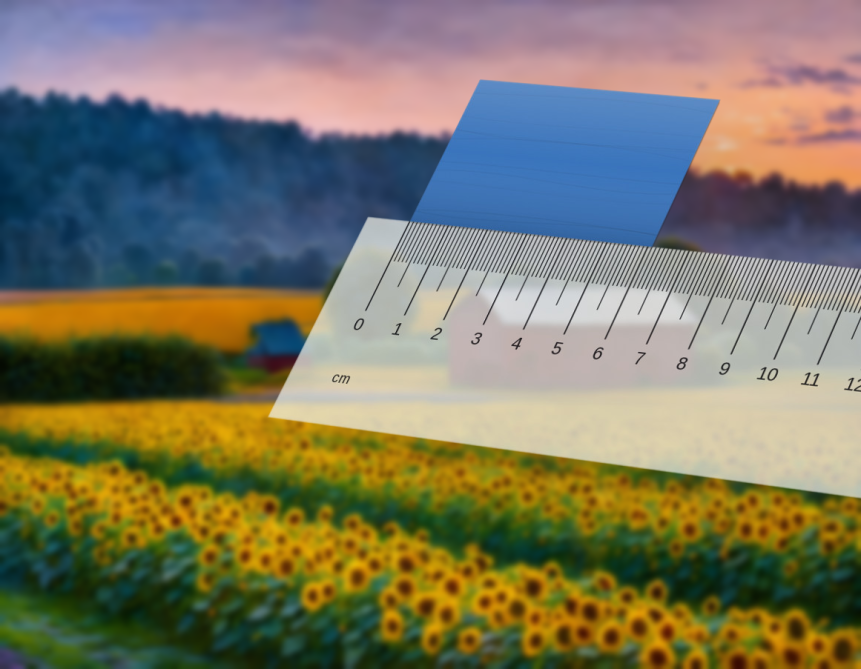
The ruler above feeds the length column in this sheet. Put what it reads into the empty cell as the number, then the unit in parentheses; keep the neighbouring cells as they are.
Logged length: 6.1 (cm)
